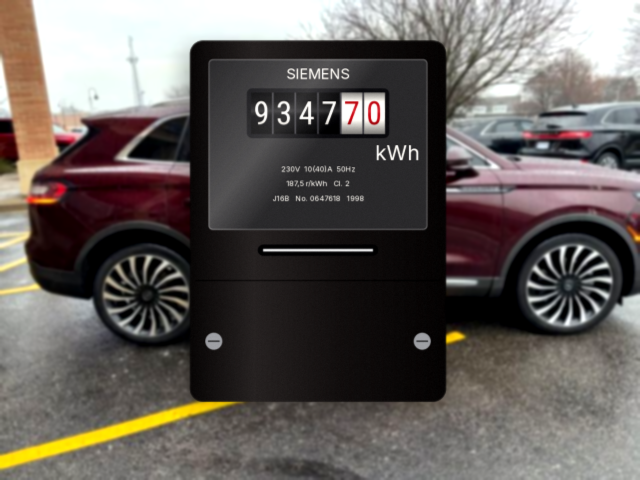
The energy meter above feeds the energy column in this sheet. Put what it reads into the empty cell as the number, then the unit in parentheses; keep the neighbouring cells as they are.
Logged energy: 9347.70 (kWh)
